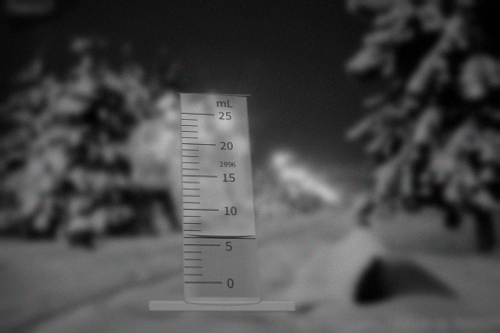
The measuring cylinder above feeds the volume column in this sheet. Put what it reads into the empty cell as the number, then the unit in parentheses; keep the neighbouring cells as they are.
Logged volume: 6 (mL)
